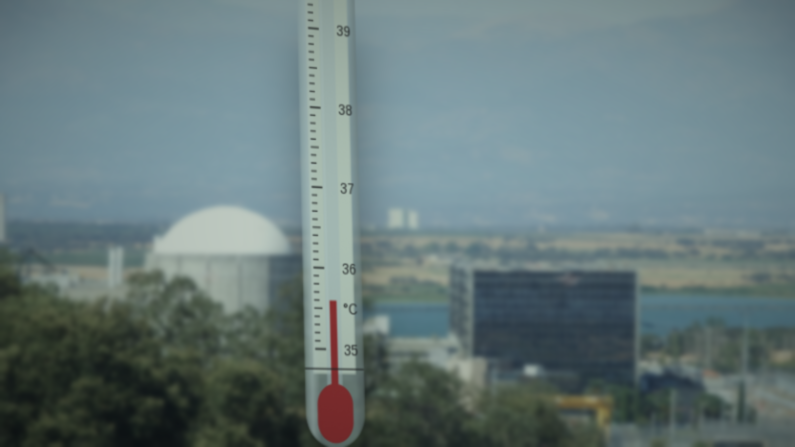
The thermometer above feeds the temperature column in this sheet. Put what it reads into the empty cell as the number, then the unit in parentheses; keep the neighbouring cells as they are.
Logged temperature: 35.6 (°C)
